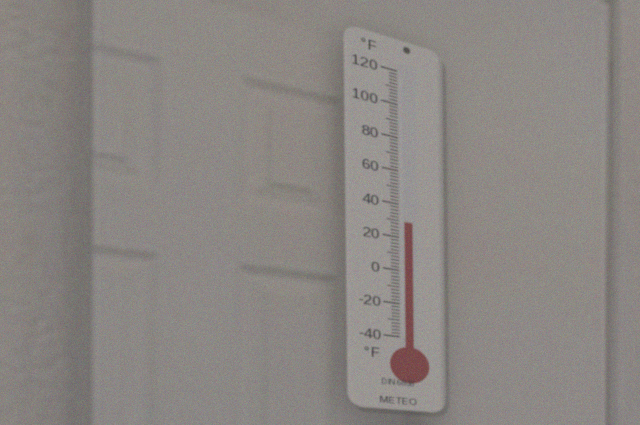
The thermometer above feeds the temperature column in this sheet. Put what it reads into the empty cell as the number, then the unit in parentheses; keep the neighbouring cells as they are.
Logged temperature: 30 (°F)
